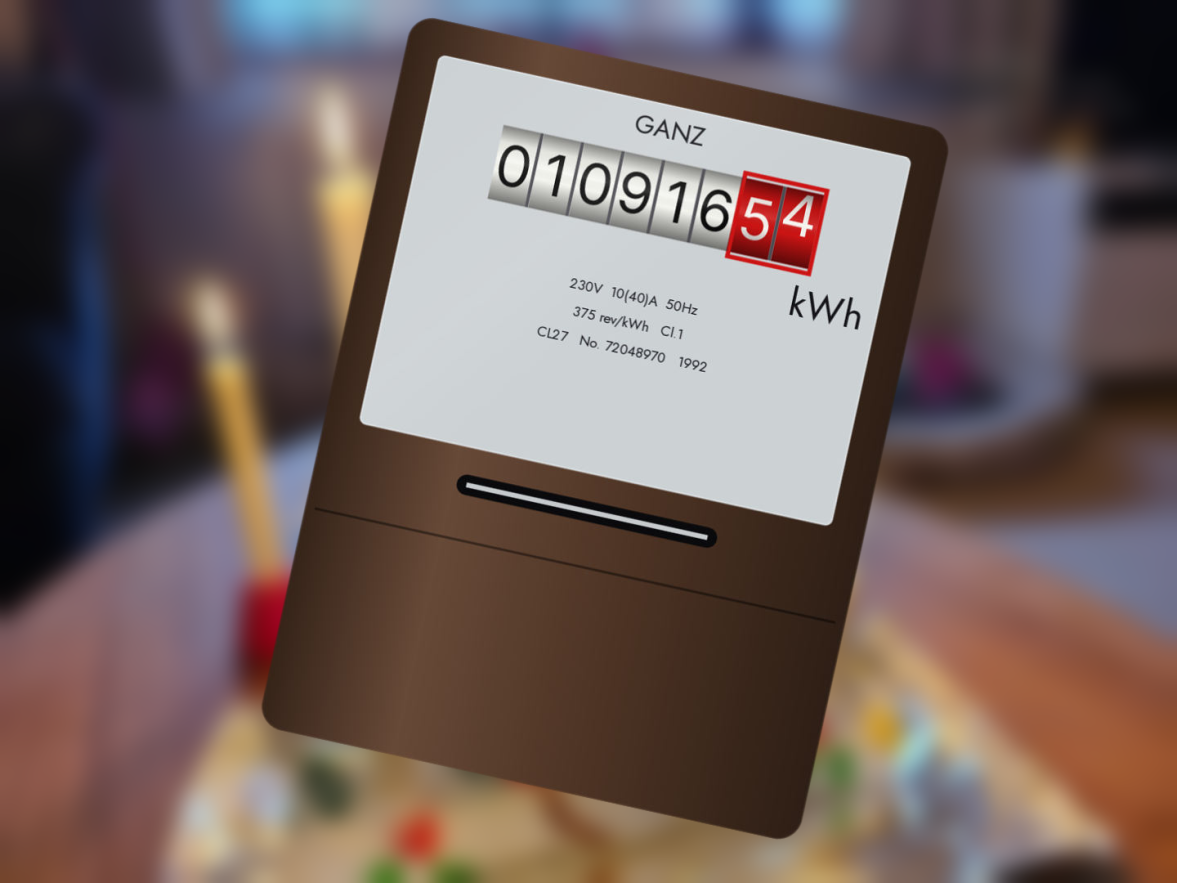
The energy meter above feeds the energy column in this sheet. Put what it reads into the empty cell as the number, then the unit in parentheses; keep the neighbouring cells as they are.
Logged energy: 10916.54 (kWh)
